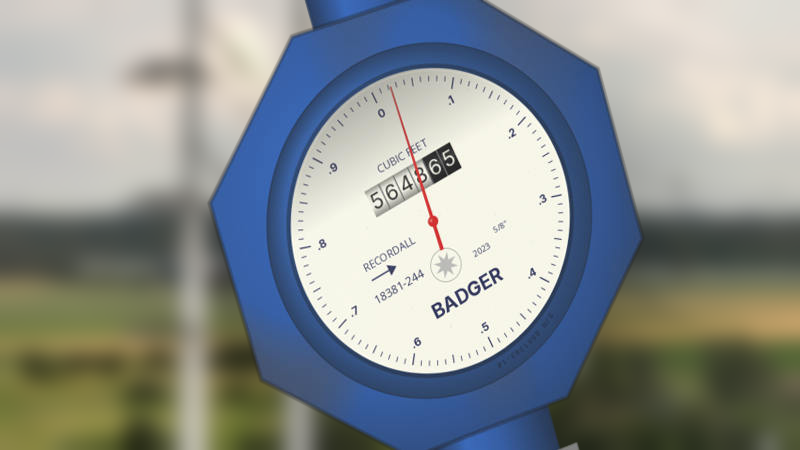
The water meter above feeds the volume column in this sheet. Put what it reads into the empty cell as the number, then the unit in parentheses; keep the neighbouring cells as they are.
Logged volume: 564865.02 (ft³)
